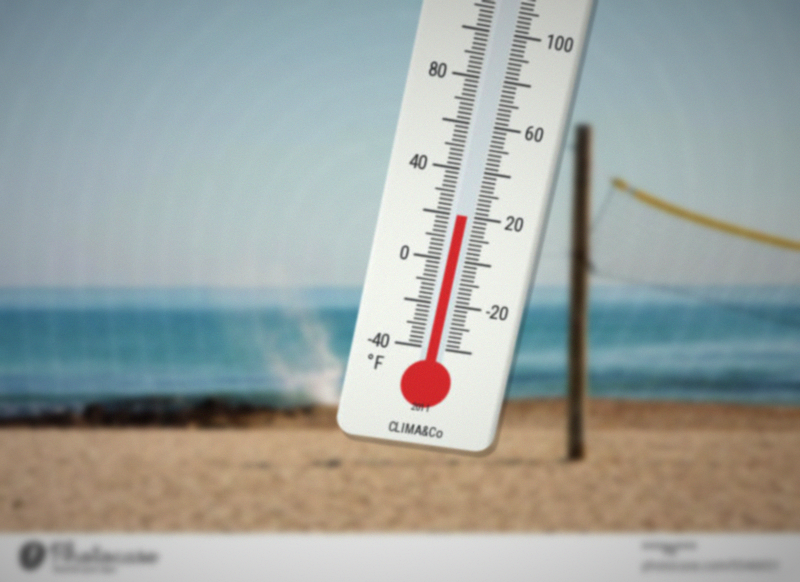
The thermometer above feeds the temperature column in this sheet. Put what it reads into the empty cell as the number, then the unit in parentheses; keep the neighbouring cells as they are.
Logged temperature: 20 (°F)
